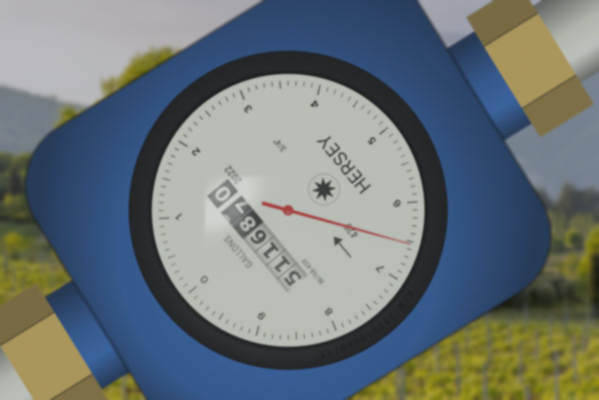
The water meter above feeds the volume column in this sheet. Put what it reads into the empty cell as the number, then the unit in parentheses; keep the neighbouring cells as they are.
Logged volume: 5116866.5 (gal)
